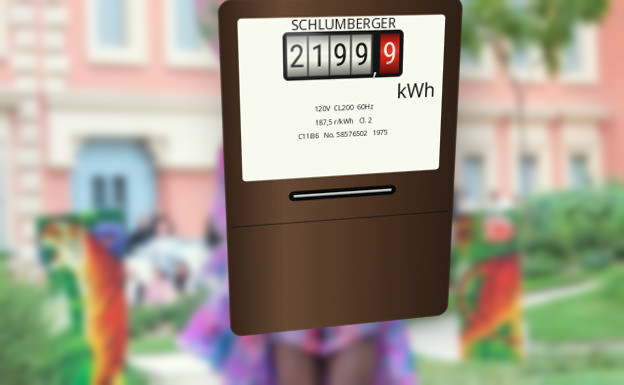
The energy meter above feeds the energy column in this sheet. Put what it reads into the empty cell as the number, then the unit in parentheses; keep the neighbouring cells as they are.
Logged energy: 2199.9 (kWh)
